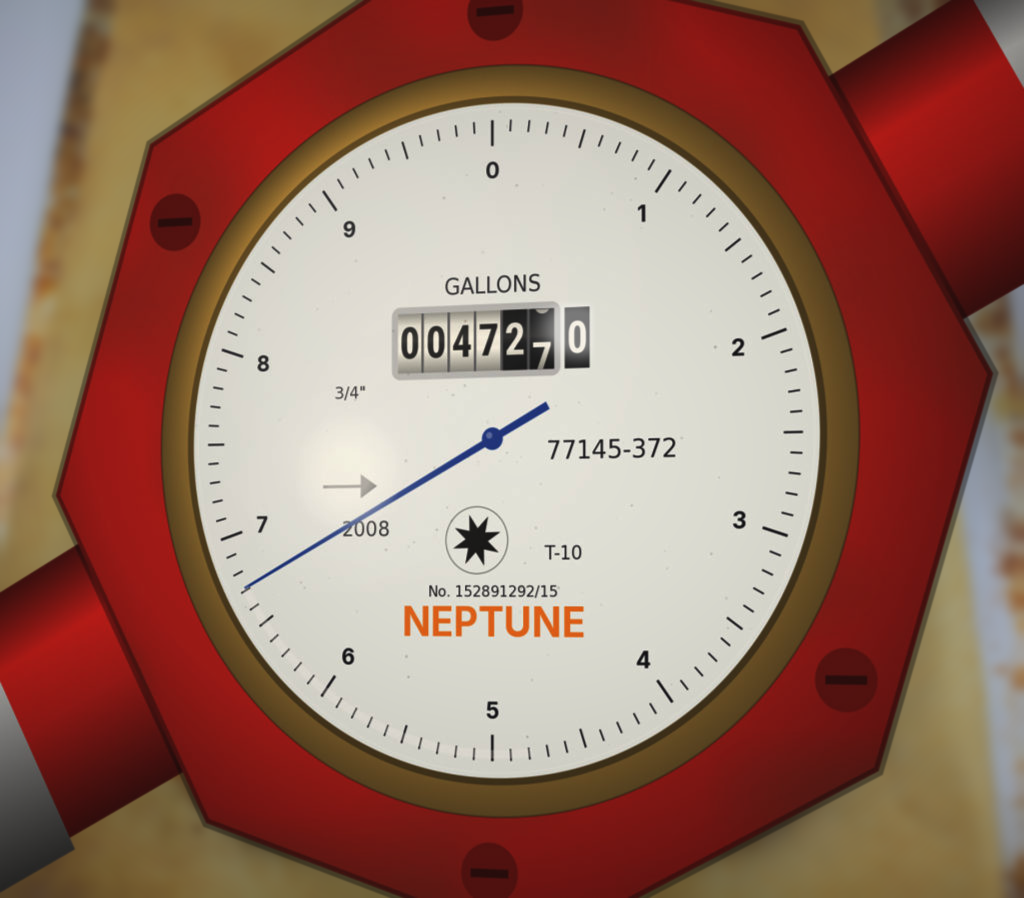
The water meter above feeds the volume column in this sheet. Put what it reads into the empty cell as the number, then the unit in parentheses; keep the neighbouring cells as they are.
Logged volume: 47266.7 (gal)
